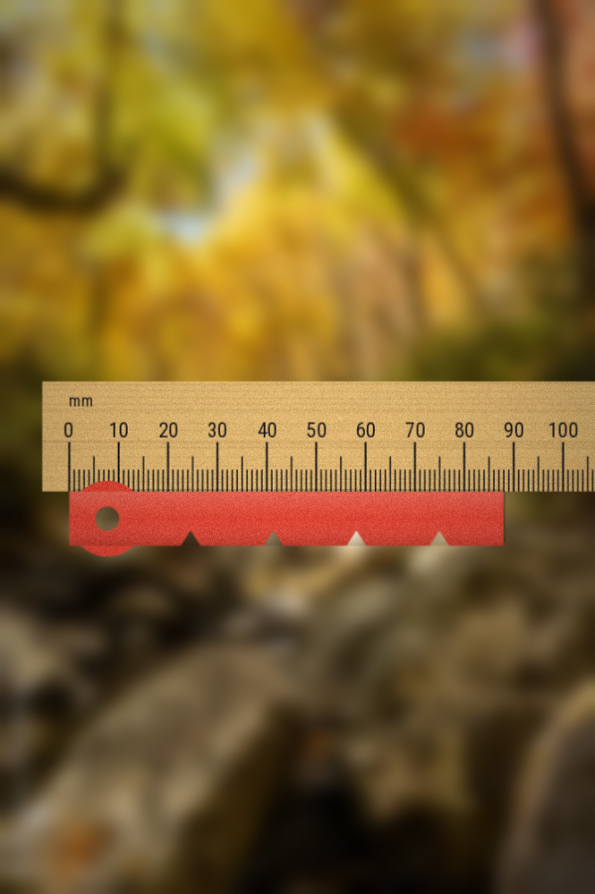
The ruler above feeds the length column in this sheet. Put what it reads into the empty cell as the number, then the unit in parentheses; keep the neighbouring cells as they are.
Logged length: 88 (mm)
